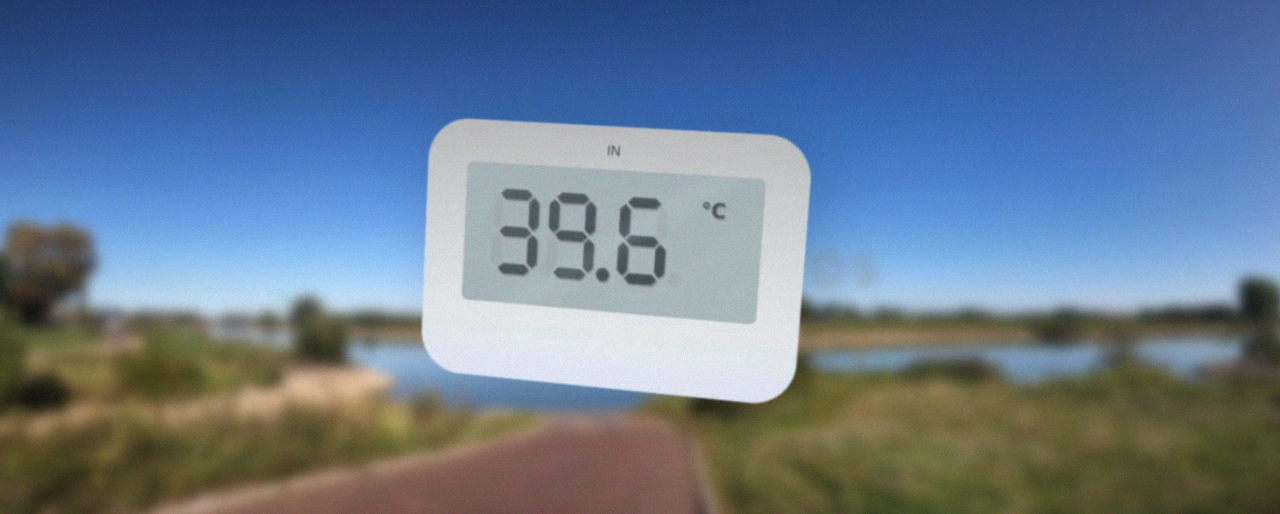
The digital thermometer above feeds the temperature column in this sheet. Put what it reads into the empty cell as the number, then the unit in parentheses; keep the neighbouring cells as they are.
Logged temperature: 39.6 (°C)
